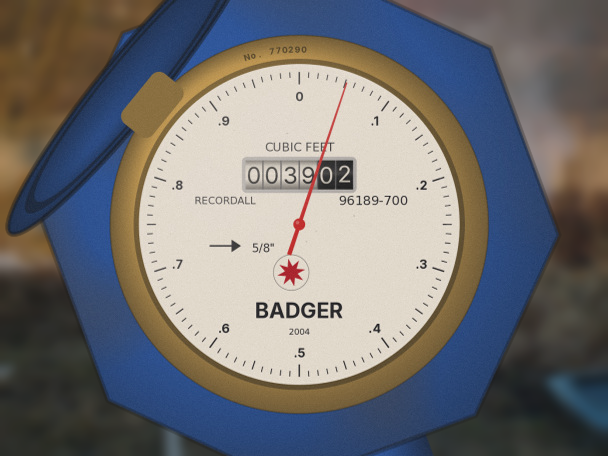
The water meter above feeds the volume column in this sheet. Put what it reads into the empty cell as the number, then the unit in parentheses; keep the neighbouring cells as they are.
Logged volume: 3902.05 (ft³)
